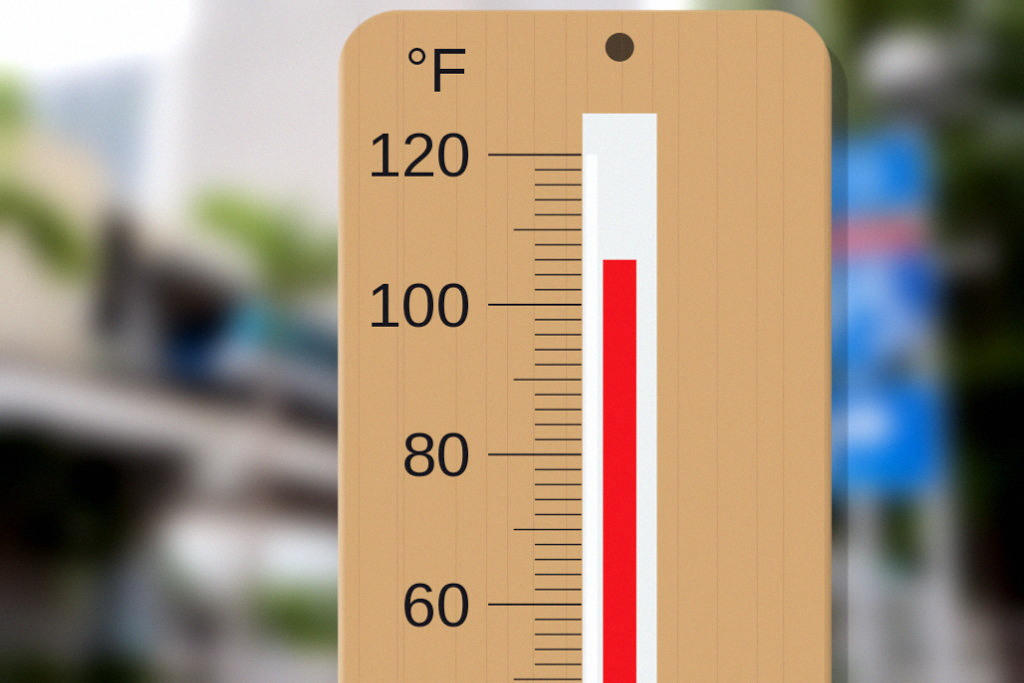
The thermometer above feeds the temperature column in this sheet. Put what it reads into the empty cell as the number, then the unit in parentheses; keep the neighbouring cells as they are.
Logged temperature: 106 (°F)
